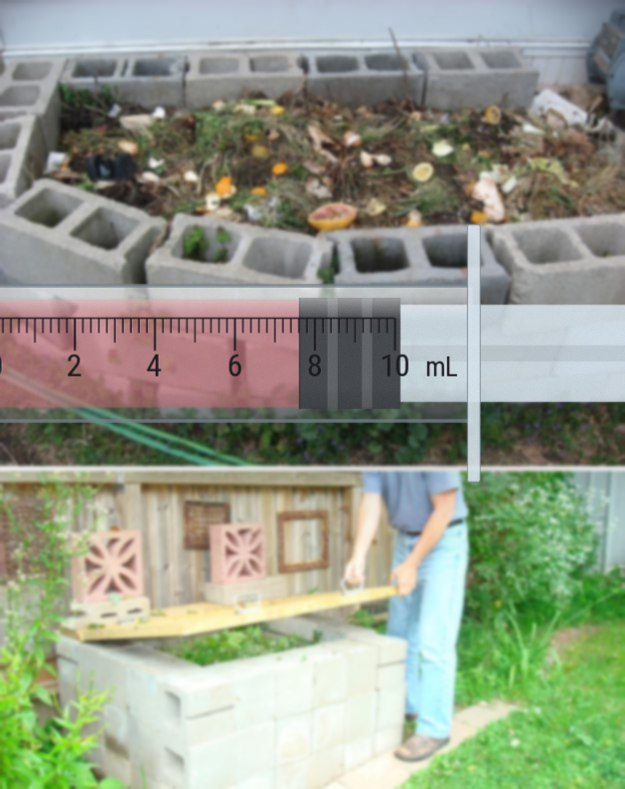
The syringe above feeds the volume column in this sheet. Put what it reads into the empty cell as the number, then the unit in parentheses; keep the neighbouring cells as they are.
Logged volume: 7.6 (mL)
